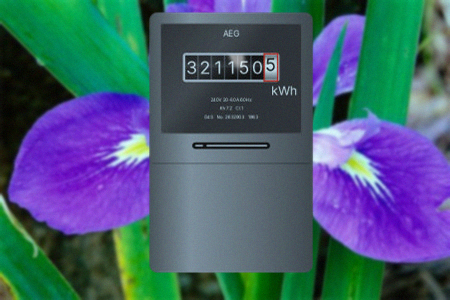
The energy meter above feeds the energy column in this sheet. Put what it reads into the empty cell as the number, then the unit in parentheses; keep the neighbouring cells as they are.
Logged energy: 321150.5 (kWh)
